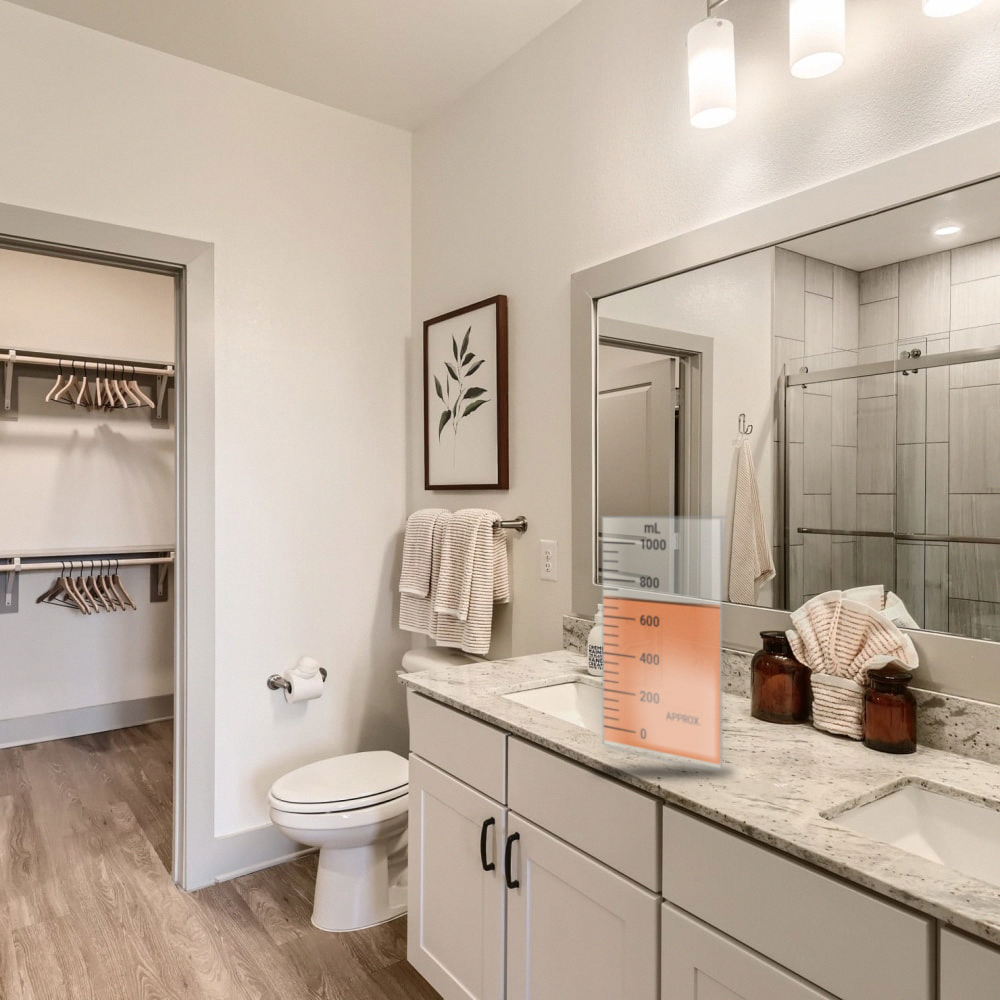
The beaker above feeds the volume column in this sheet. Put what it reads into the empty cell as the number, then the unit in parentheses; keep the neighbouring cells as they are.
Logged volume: 700 (mL)
